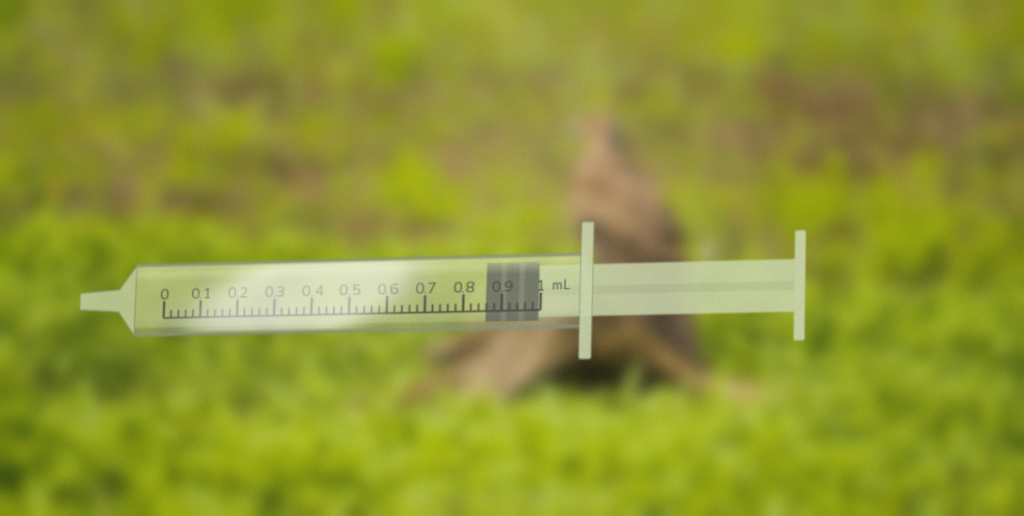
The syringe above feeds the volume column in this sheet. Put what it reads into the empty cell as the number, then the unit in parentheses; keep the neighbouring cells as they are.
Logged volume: 0.86 (mL)
